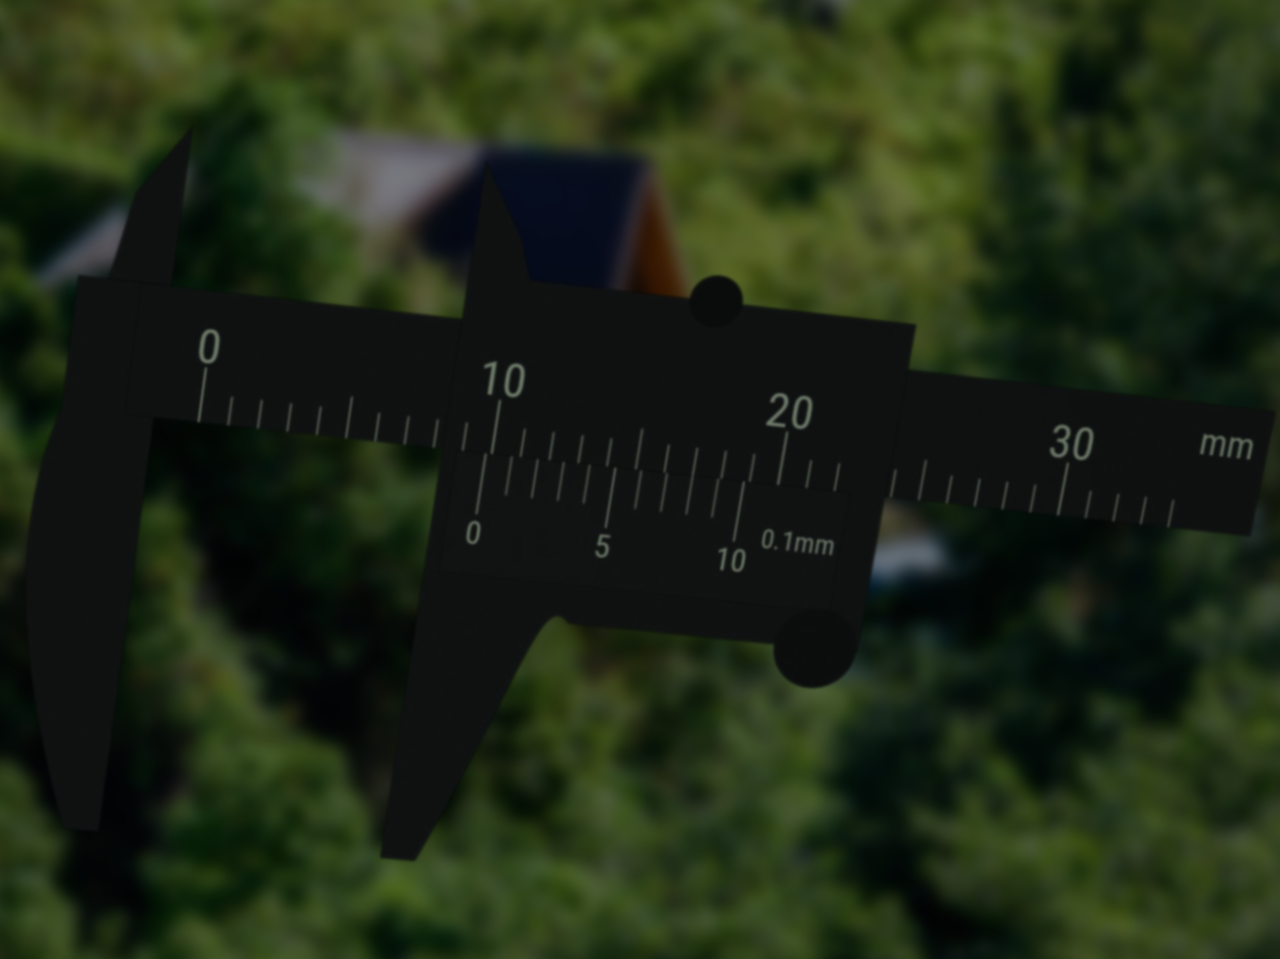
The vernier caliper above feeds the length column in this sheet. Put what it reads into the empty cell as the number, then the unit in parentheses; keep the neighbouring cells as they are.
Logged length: 9.8 (mm)
